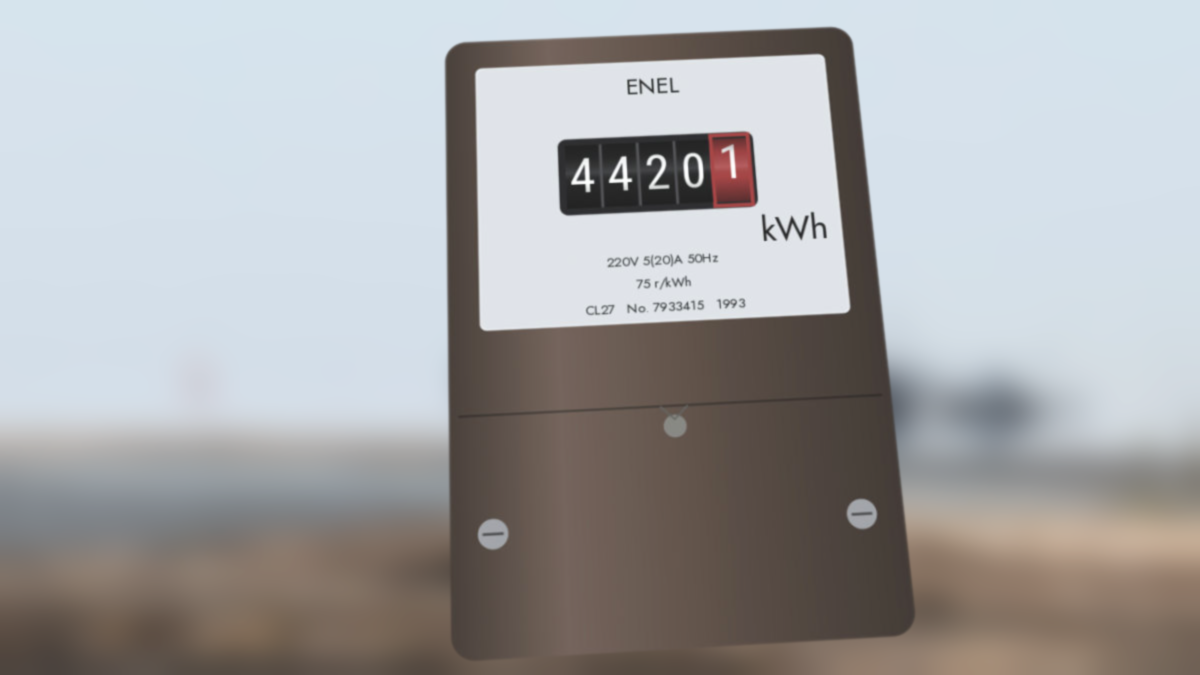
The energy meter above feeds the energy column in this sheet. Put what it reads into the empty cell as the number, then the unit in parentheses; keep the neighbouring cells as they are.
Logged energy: 4420.1 (kWh)
